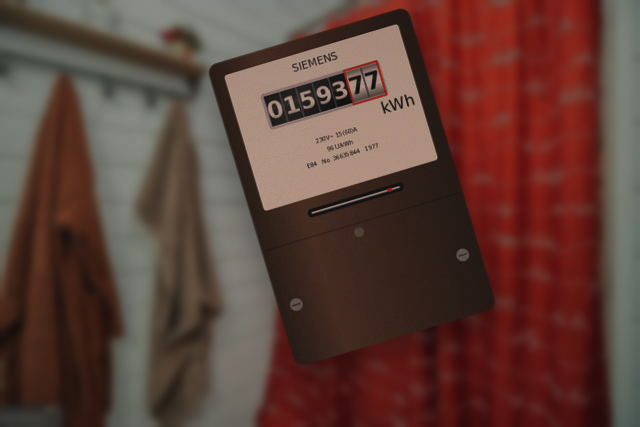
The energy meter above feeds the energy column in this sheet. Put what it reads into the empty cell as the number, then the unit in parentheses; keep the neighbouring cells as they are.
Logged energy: 1593.77 (kWh)
